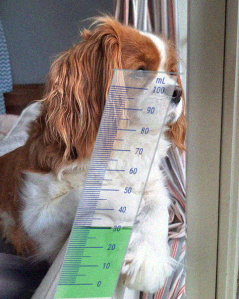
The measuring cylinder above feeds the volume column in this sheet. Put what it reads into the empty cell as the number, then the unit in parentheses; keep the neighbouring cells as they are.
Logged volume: 30 (mL)
